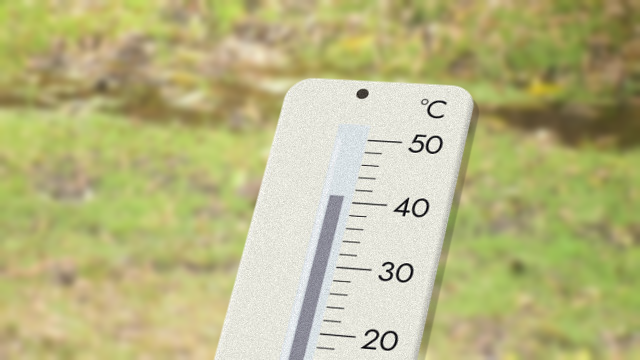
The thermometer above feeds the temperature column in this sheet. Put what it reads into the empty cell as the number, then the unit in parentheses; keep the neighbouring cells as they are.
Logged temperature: 41 (°C)
